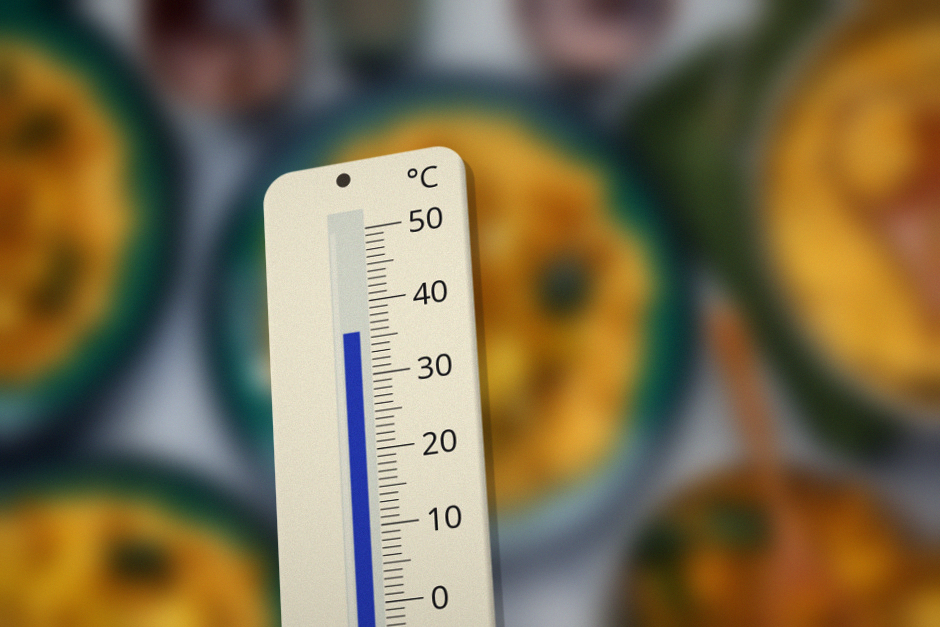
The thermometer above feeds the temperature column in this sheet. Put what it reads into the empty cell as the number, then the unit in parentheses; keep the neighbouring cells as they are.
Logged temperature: 36 (°C)
